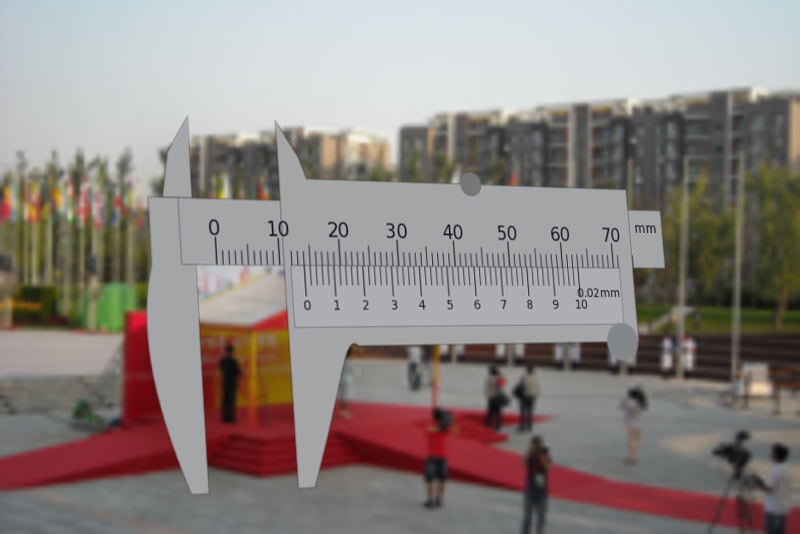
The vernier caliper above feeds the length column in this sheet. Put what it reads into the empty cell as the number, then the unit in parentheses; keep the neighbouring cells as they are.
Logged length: 14.0 (mm)
